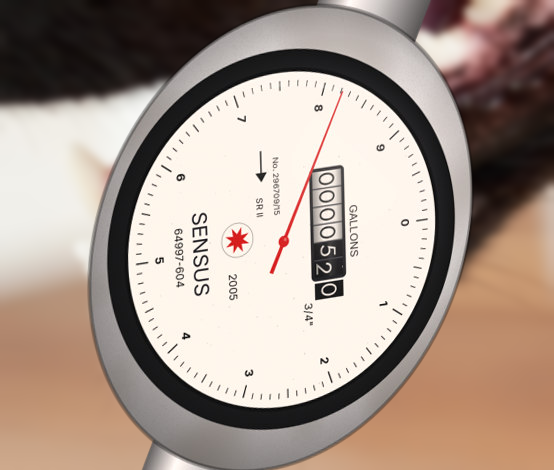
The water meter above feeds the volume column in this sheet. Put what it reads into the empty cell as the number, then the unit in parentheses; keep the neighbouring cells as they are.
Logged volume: 518.2 (gal)
